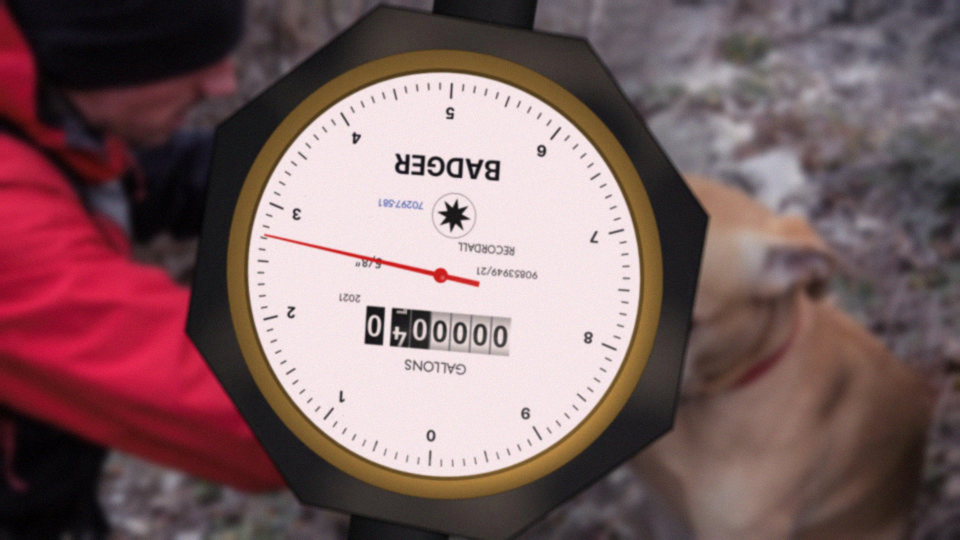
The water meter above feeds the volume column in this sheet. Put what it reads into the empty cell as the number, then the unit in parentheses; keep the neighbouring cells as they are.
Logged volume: 42.7 (gal)
